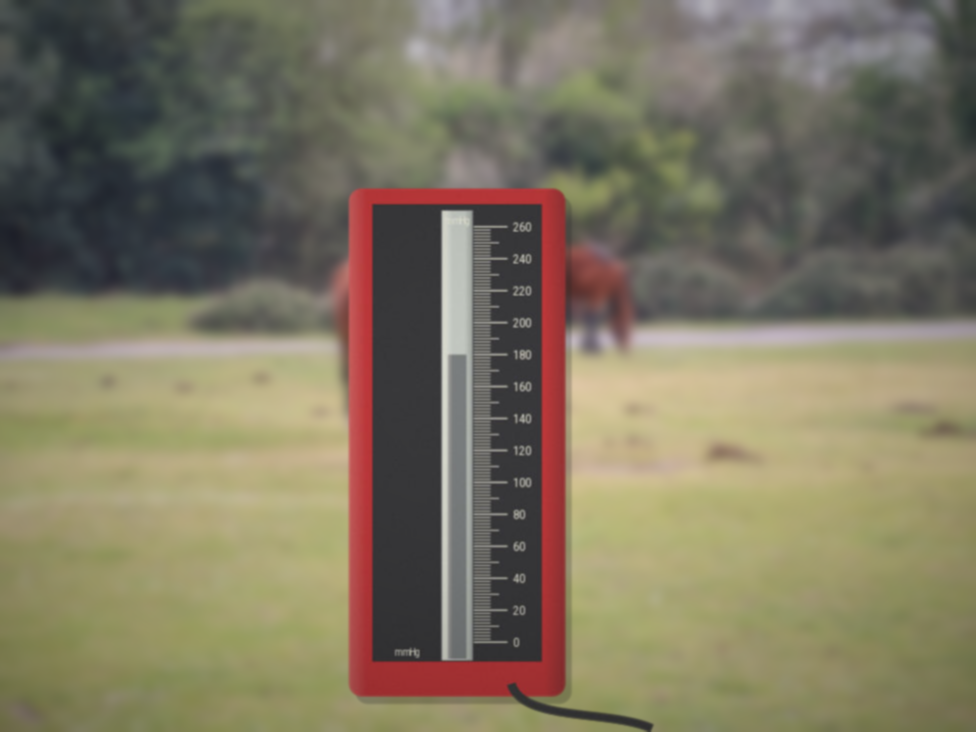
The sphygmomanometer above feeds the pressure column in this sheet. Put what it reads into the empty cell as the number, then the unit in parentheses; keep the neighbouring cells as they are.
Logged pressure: 180 (mmHg)
